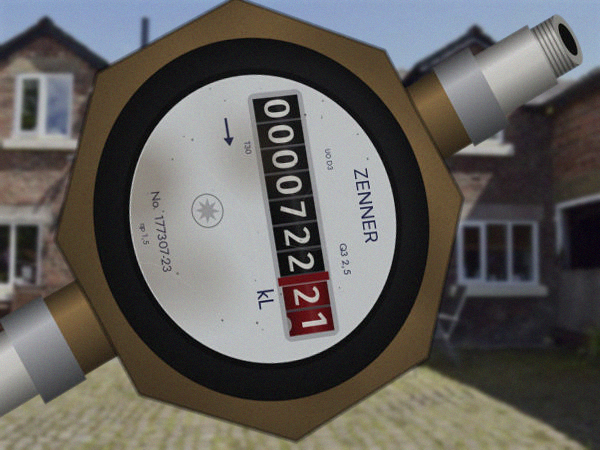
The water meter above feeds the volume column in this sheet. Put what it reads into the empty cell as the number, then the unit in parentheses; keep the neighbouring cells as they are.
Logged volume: 722.21 (kL)
